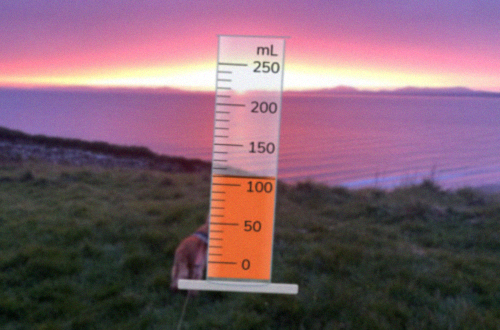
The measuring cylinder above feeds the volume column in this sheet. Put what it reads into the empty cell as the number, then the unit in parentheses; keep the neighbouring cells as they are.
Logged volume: 110 (mL)
